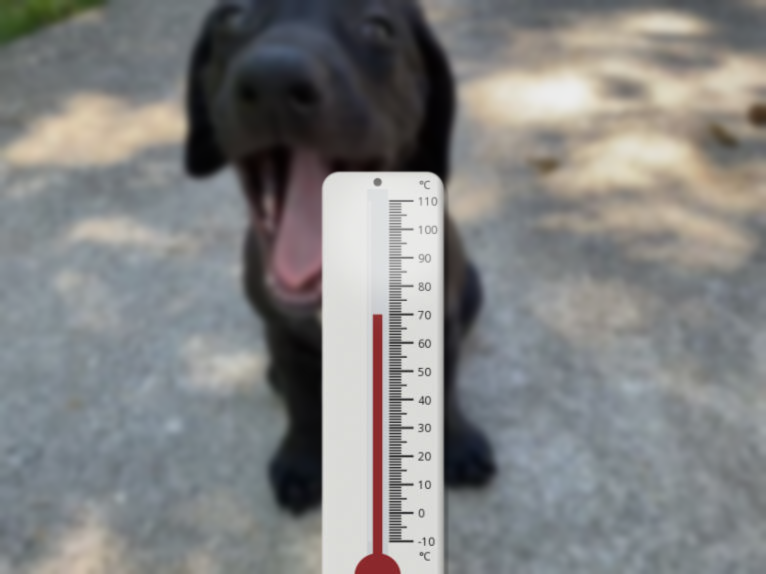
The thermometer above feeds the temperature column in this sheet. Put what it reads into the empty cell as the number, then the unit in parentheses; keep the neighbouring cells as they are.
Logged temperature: 70 (°C)
